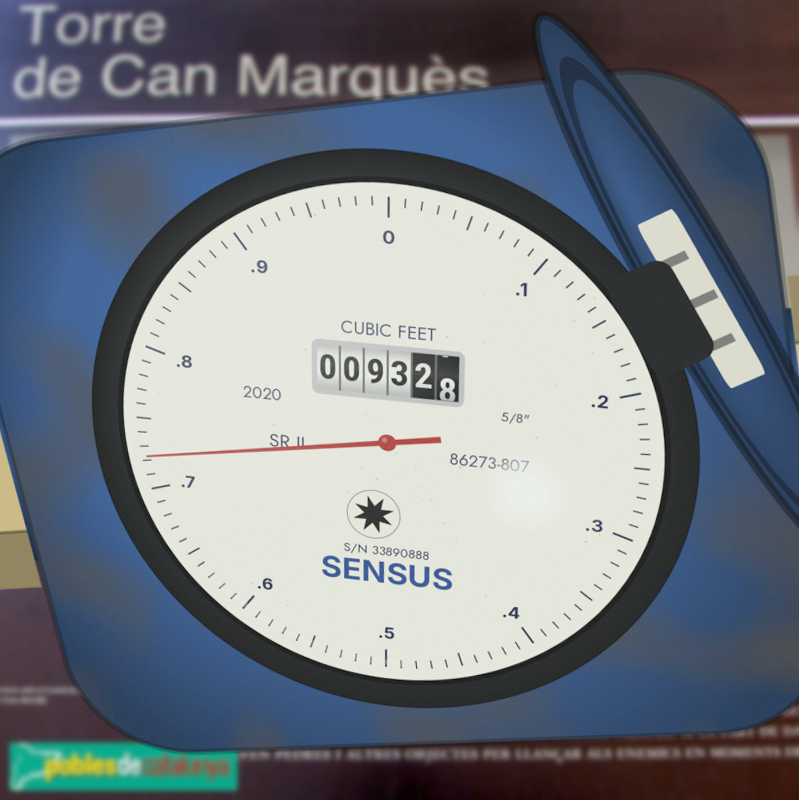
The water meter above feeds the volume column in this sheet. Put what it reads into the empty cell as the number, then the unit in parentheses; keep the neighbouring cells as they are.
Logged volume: 9327.72 (ft³)
